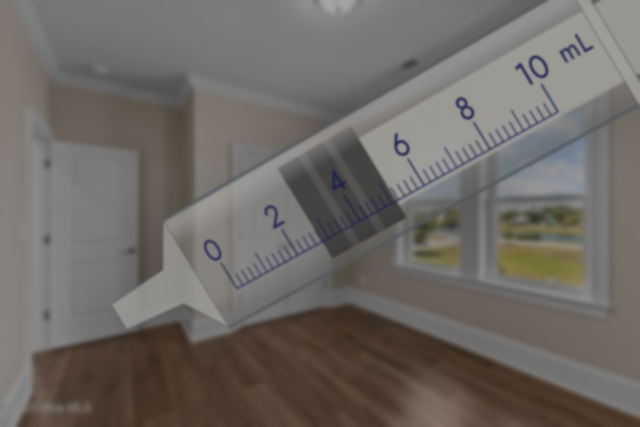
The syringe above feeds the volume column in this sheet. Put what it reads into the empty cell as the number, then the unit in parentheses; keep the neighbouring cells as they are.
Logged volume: 2.8 (mL)
